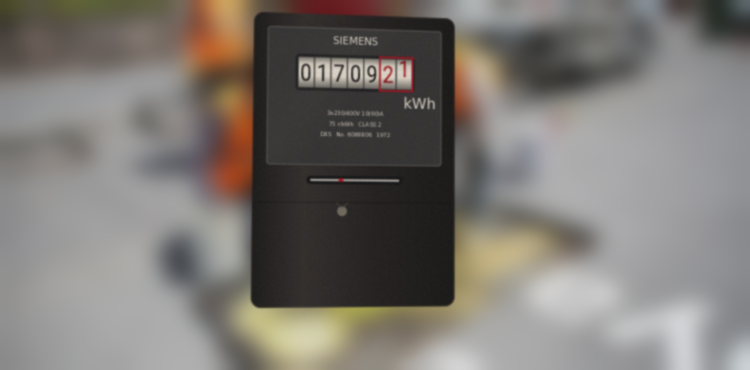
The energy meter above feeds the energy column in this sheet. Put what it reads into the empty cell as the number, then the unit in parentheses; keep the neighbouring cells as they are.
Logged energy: 1709.21 (kWh)
